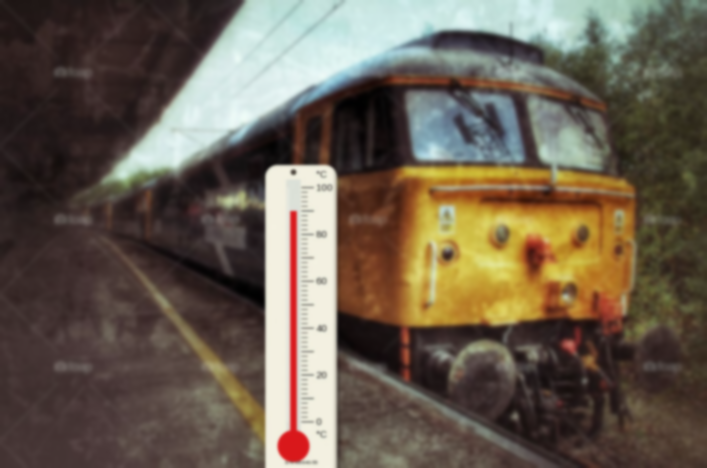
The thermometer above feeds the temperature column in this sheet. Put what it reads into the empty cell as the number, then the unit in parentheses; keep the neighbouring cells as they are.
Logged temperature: 90 (°C)
